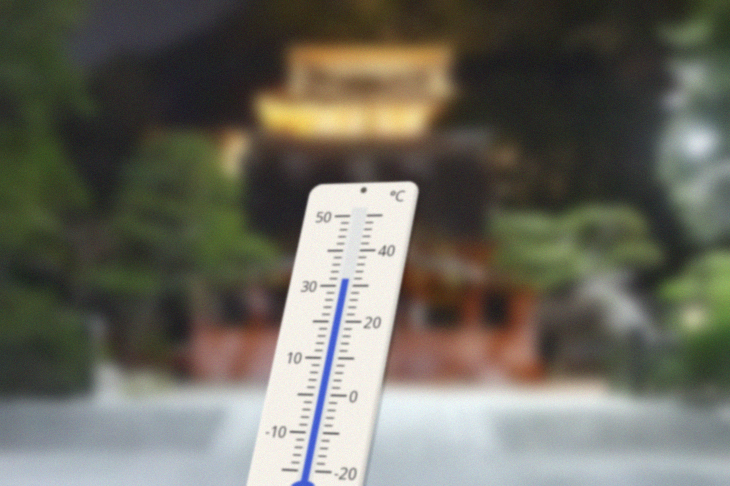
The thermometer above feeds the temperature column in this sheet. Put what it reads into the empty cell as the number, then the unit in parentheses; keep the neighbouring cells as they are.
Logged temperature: 32 (°C)
